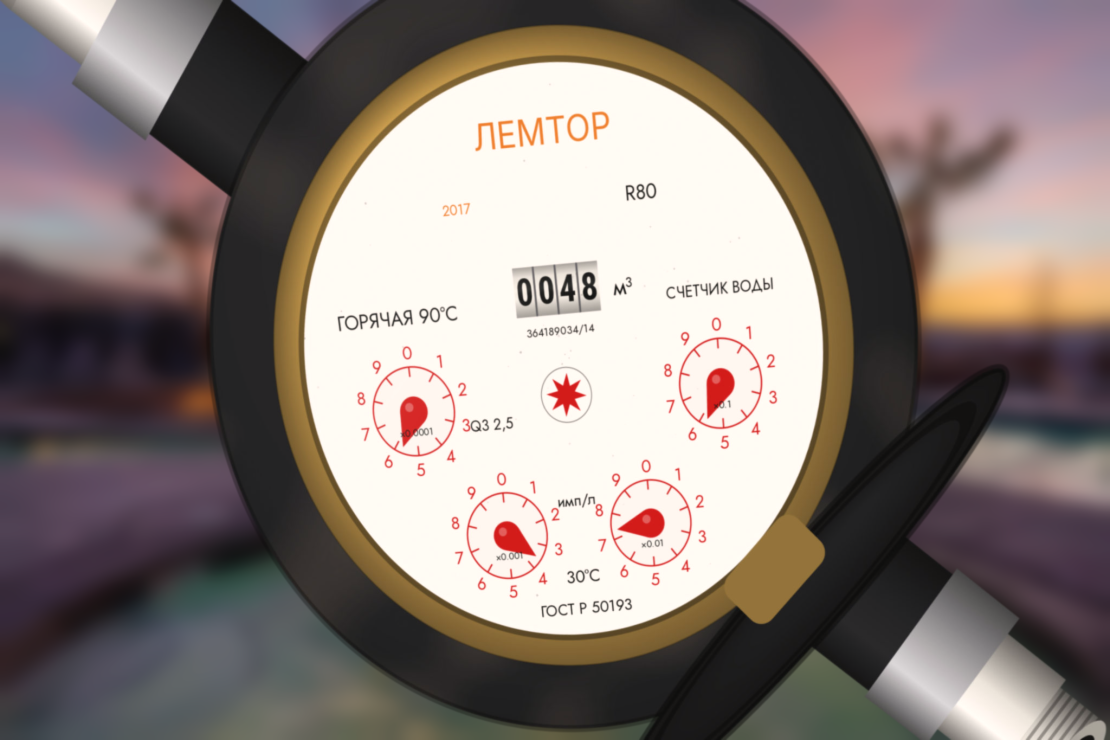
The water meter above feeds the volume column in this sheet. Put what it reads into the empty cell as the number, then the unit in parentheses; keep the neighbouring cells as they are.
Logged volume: 48.5735 (m³)
